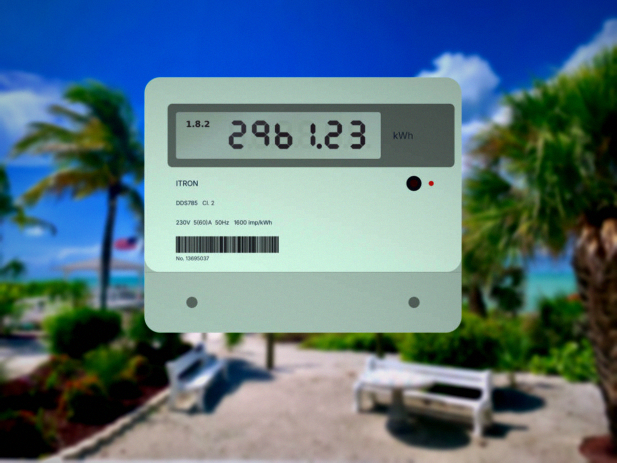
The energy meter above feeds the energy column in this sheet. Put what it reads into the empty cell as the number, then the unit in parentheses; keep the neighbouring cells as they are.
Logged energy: 2961.23 (kWh)
